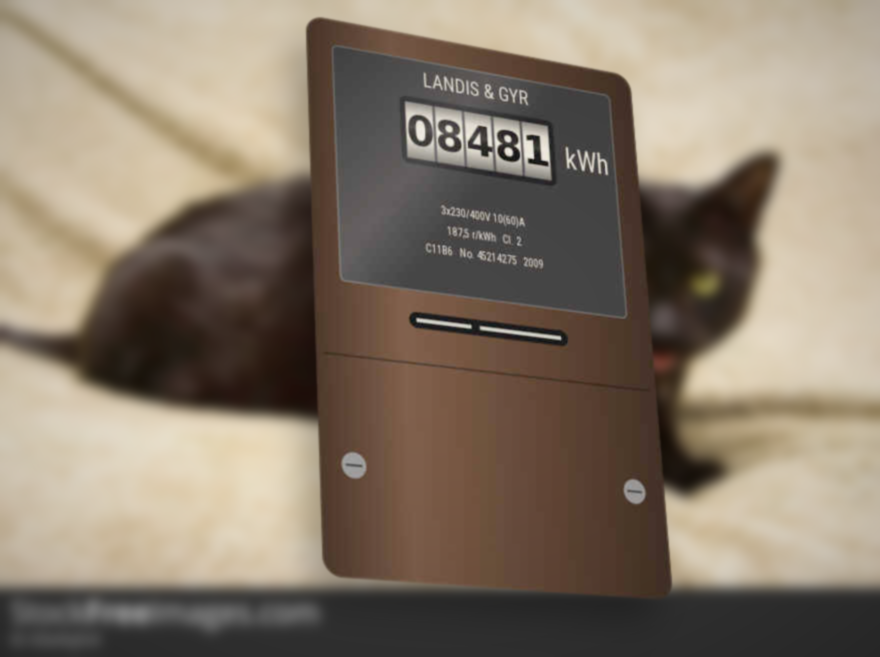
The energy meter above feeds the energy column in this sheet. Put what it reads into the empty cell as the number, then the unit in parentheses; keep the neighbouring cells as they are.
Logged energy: 8481 (kWh)
